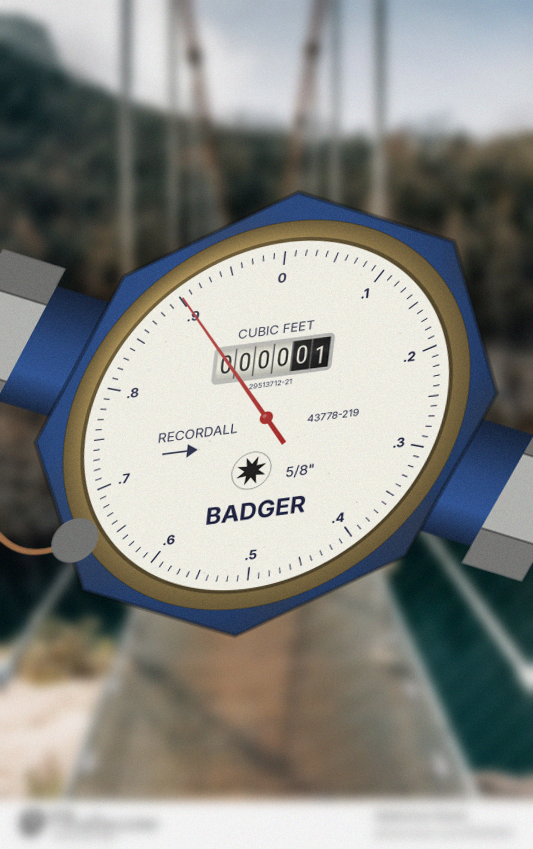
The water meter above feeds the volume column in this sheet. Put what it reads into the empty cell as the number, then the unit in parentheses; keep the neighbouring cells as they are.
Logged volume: 0.90 (ft³)
